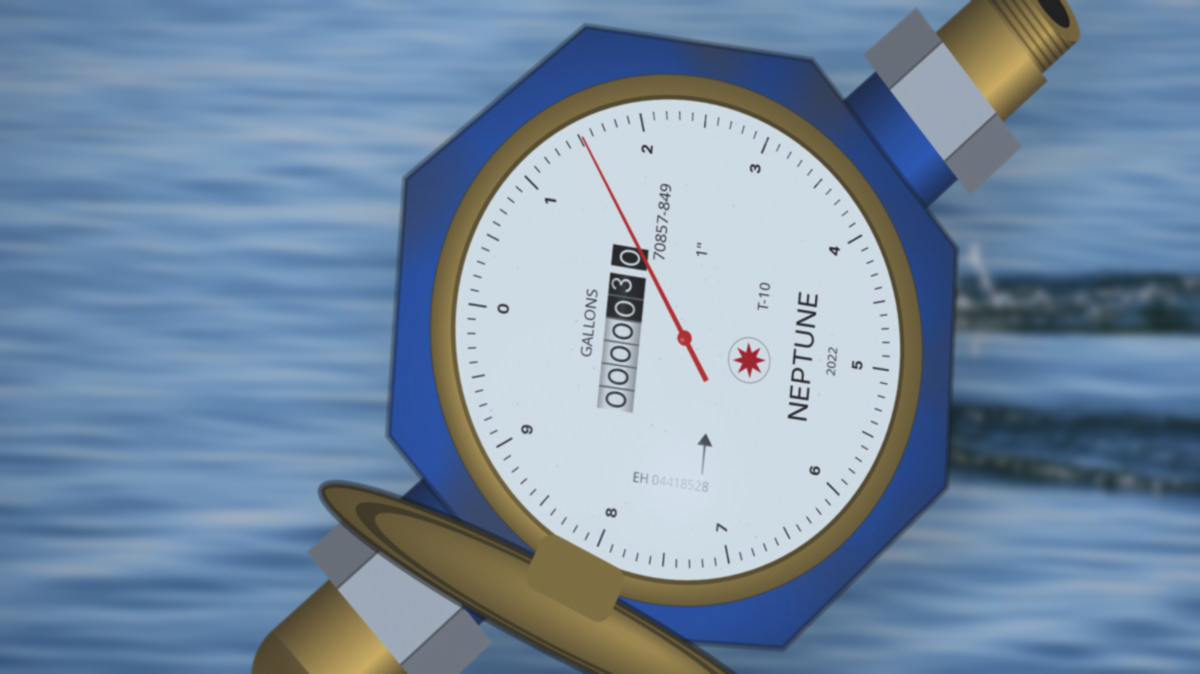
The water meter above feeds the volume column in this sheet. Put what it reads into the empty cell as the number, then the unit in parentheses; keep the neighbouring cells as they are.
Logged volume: 31.5 (gal)
